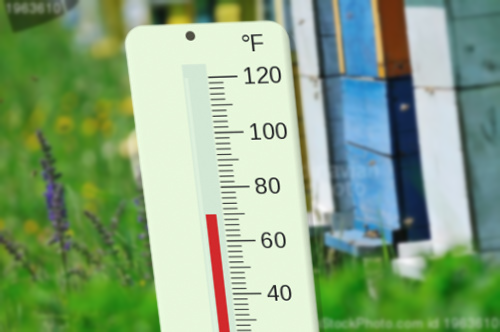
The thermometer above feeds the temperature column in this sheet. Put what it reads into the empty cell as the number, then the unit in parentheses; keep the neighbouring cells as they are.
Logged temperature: 70 (°F)
